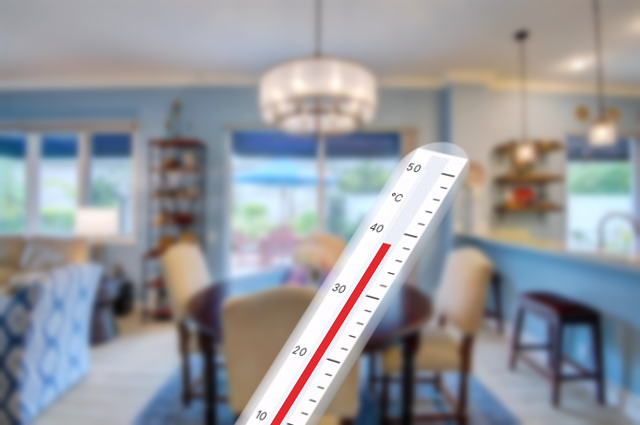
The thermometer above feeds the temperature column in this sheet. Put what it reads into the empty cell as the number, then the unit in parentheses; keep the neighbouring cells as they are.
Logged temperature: 38 (°C)
